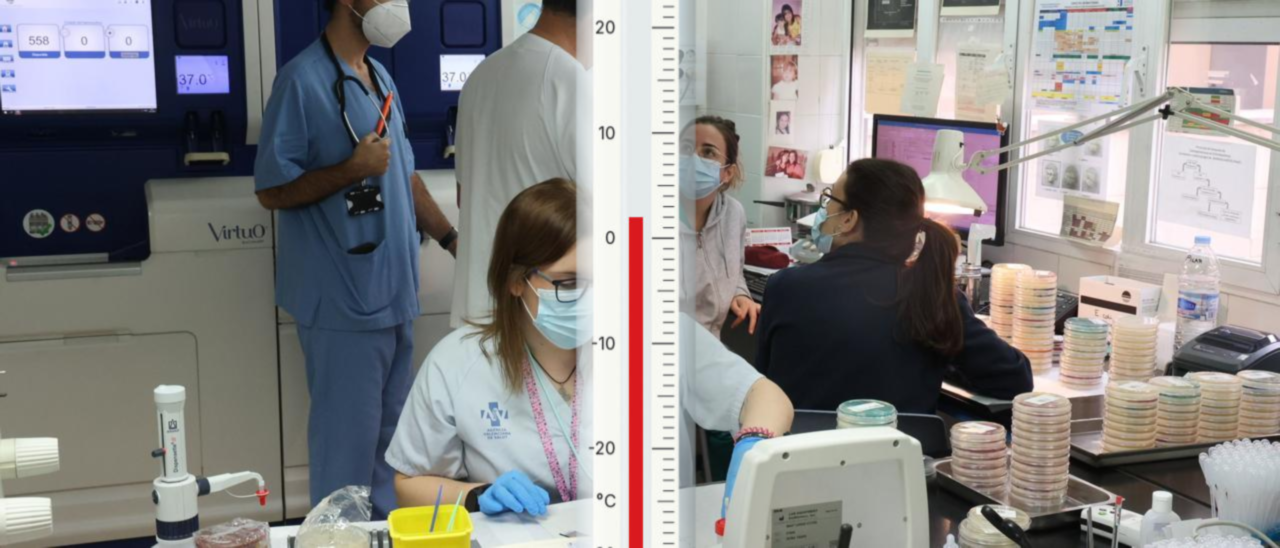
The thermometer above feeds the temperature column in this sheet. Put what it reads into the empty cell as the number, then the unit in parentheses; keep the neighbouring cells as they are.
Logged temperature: 2 (°C)
